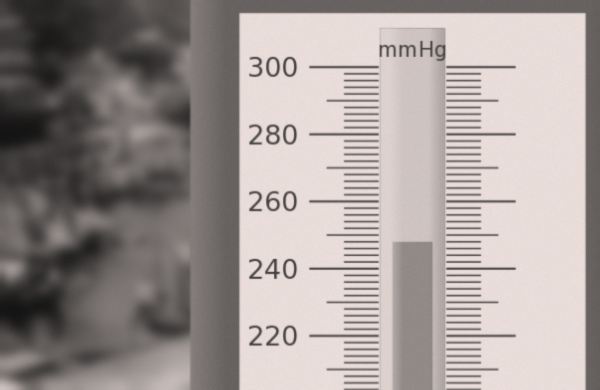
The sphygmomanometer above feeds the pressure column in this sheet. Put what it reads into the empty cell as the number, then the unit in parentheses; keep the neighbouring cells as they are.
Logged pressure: 248 (mmHg)
